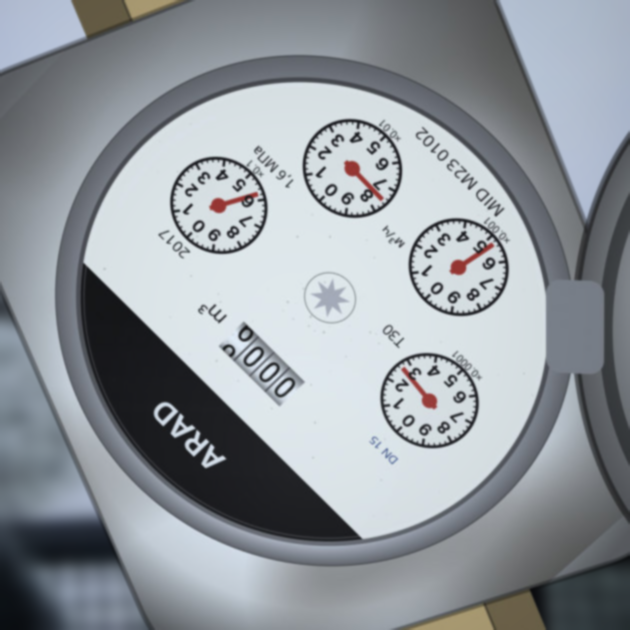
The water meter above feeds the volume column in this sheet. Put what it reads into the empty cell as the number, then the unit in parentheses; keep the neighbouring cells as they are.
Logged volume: 8.5752 (m³)
